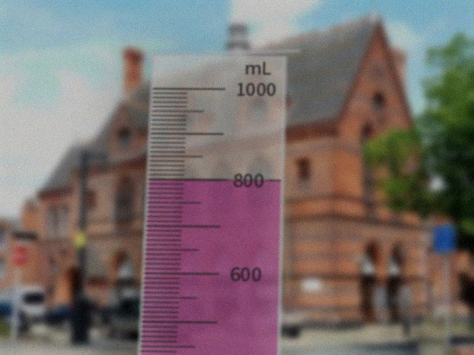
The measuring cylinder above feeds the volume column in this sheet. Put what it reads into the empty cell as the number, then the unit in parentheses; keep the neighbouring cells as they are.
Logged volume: 800 (mL)
